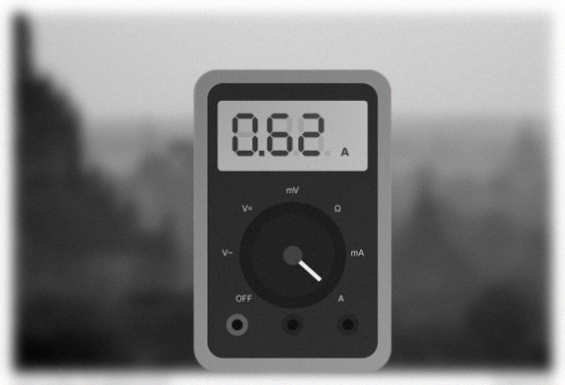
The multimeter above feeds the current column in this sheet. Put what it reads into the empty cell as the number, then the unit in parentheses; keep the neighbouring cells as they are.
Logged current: 0.62 (A)
